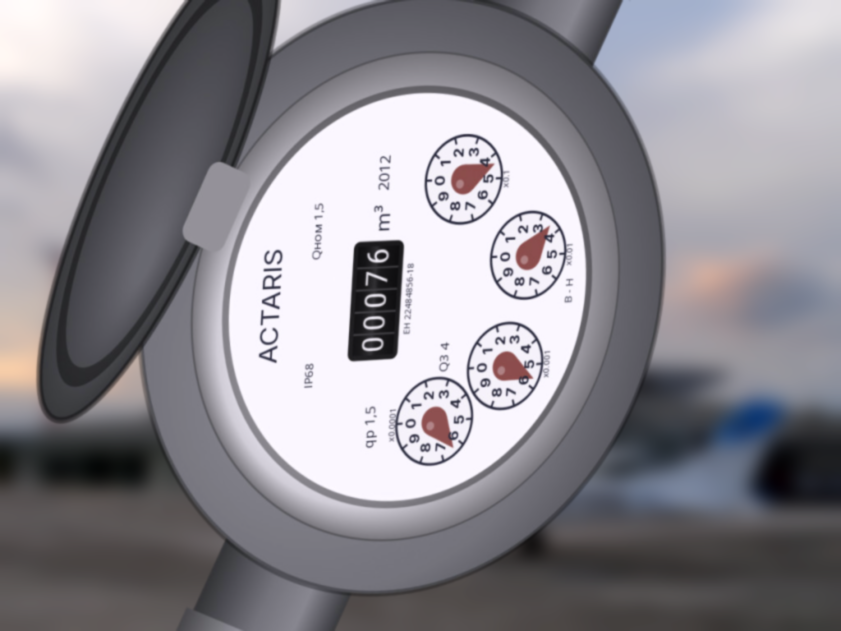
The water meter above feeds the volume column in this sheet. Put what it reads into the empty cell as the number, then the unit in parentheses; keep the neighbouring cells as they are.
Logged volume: 76.4356 (m³)
